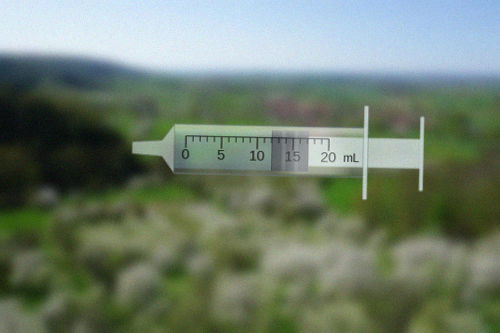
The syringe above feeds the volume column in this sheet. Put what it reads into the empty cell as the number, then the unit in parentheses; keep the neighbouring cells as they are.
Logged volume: 12 (mL)
